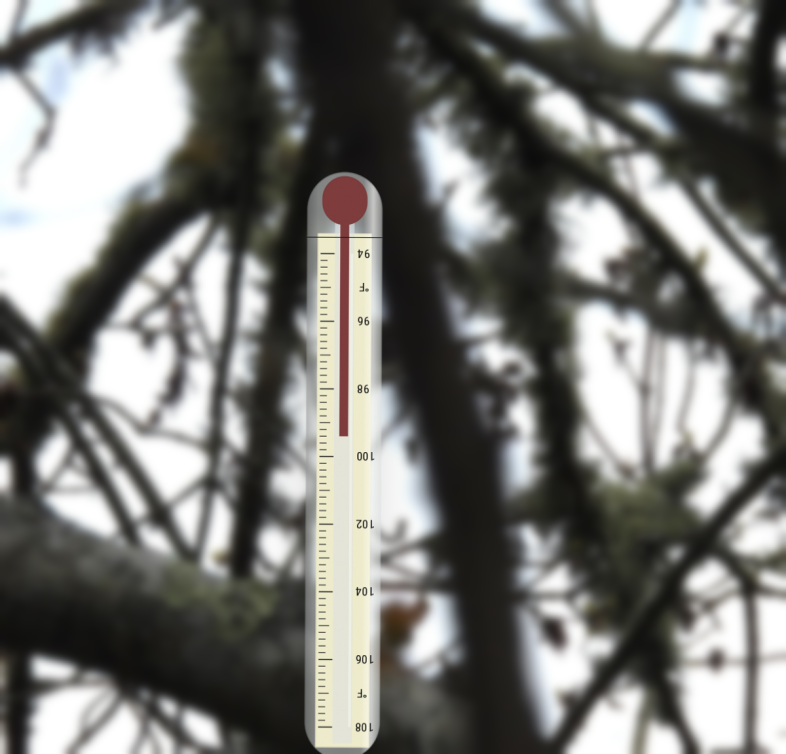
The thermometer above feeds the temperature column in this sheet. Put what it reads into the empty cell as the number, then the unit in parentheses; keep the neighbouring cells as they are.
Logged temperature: 99.4 (°F)
